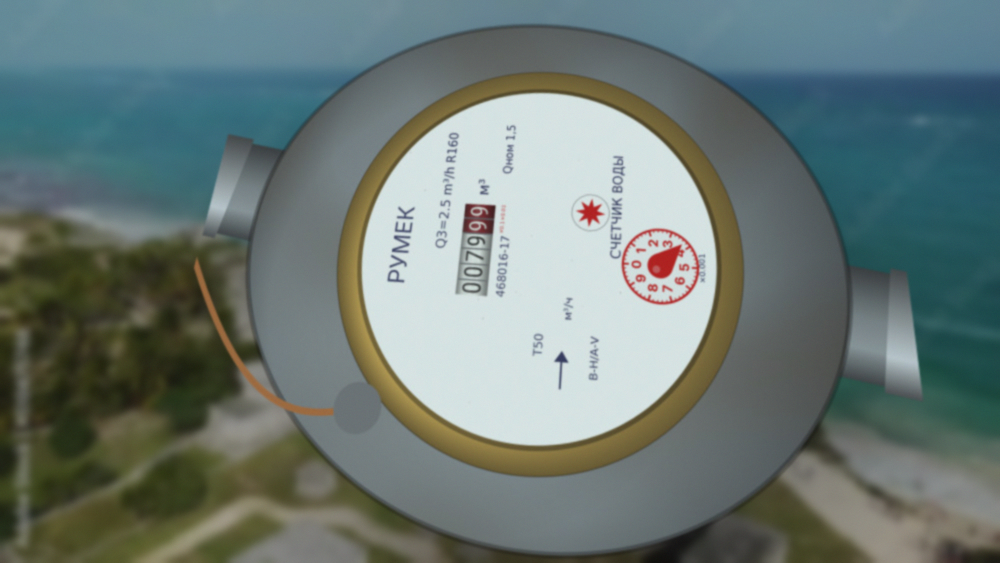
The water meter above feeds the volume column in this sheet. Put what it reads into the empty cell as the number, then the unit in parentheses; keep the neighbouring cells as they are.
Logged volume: 79.993 (m³)
